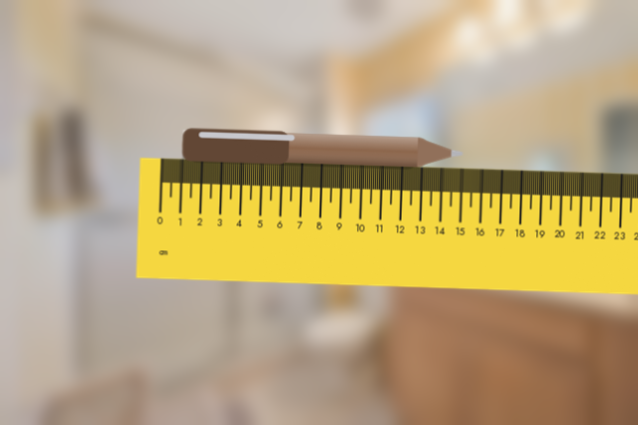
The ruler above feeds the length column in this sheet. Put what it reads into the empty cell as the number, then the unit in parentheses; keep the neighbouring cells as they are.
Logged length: 14 (cm)
